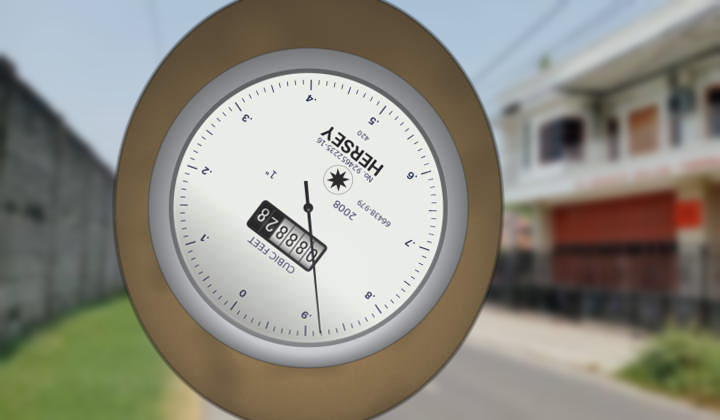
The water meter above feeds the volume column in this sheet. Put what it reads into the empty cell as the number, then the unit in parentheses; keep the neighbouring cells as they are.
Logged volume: 88827.88 (ft³)
